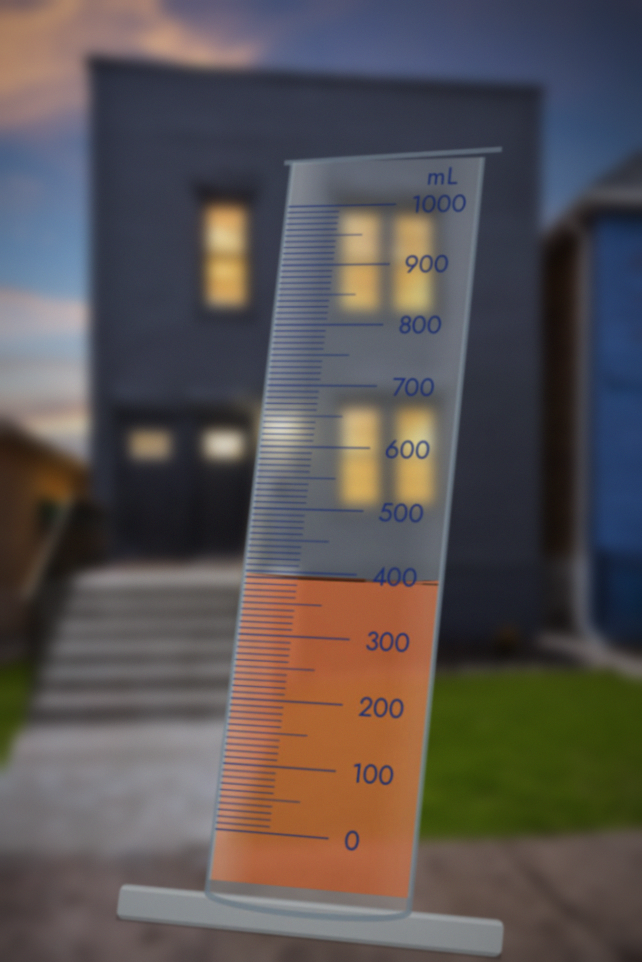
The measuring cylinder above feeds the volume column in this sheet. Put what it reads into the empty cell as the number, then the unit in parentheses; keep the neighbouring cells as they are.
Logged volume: 390 (mL)
